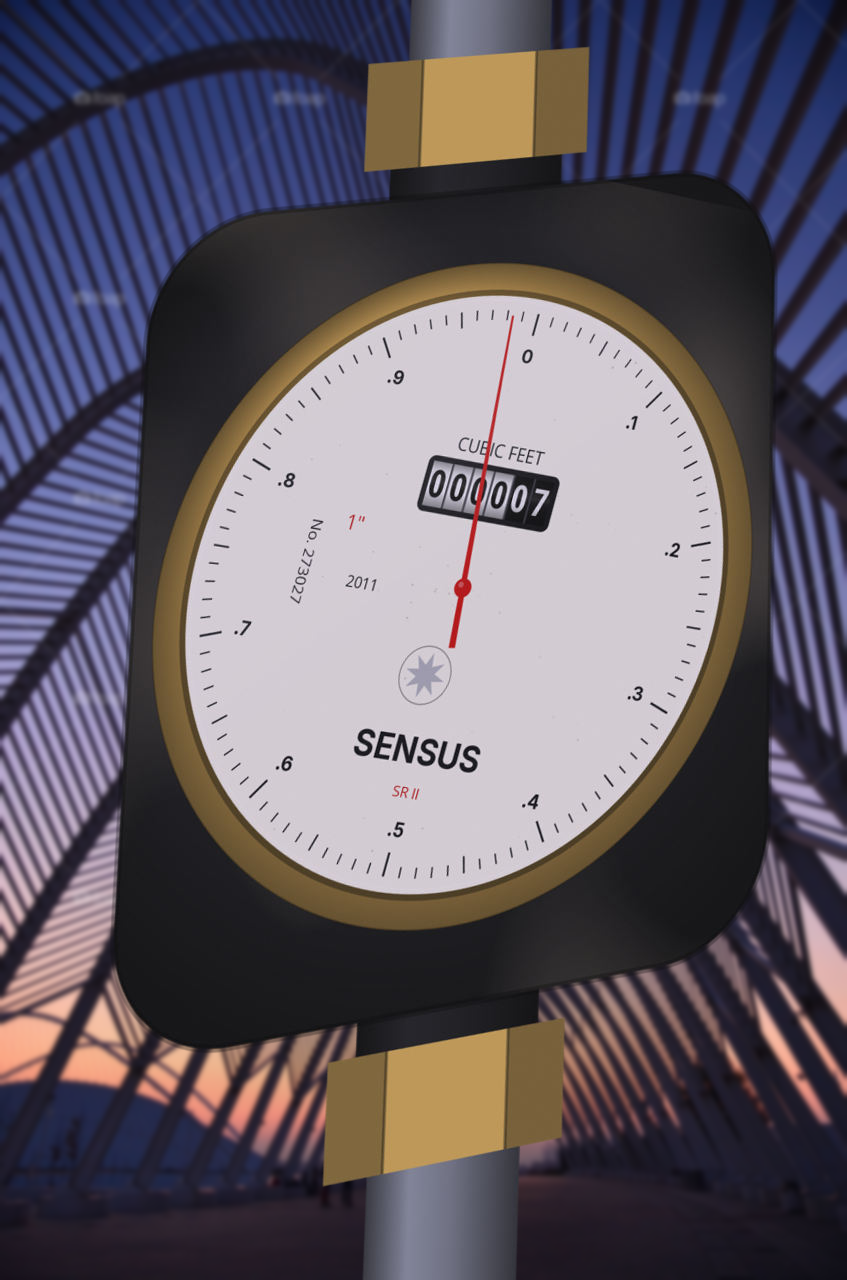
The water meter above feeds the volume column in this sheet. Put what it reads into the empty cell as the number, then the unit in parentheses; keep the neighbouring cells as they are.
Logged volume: 6.98 (ft³)
